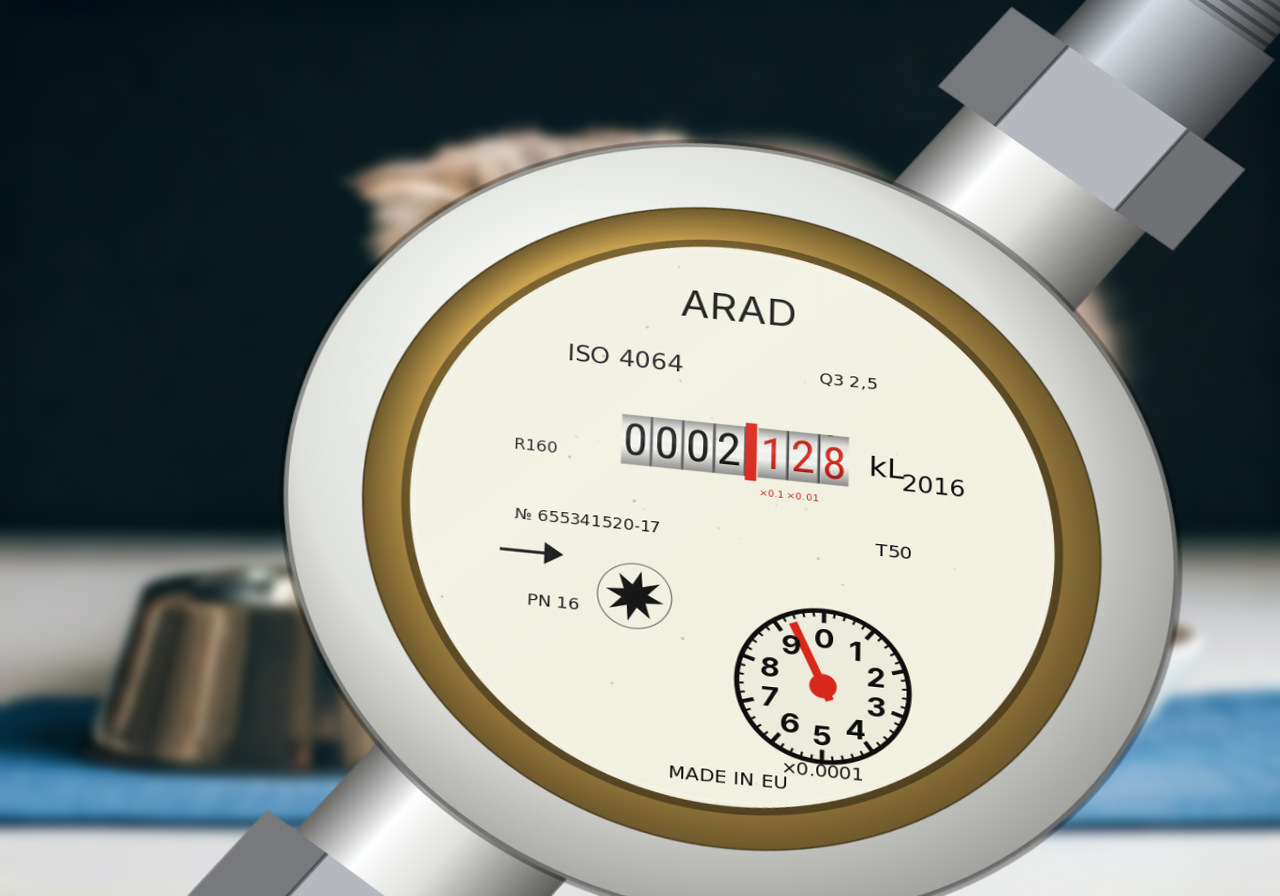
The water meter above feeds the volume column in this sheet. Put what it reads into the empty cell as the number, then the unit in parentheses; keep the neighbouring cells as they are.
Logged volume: 2.1279 (kL)
